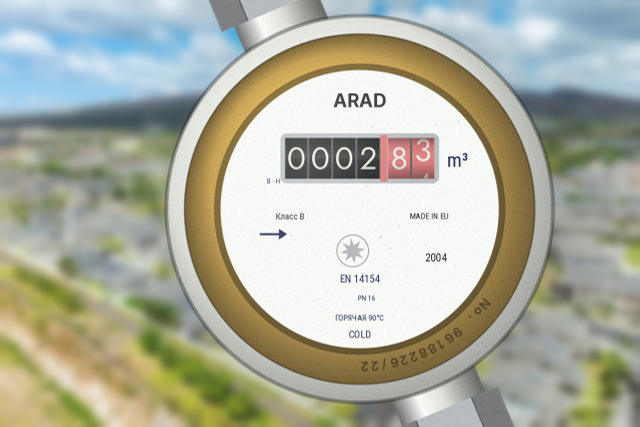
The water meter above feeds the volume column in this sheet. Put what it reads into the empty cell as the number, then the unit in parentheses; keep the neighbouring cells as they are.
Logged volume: 2.83 (m³)
